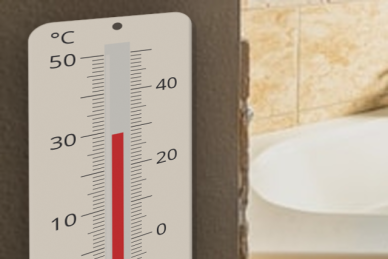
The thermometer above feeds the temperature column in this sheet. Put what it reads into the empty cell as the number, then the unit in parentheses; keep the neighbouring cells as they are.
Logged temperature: 29 (°C)
